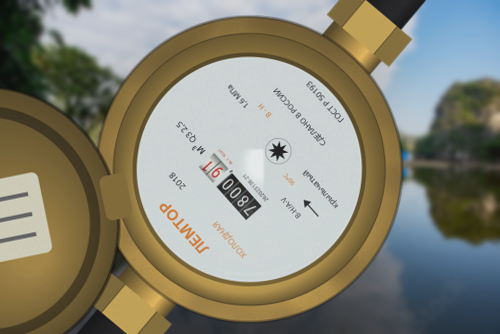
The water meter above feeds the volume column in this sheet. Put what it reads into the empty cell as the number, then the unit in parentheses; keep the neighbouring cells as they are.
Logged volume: 7800.91 (m³)
